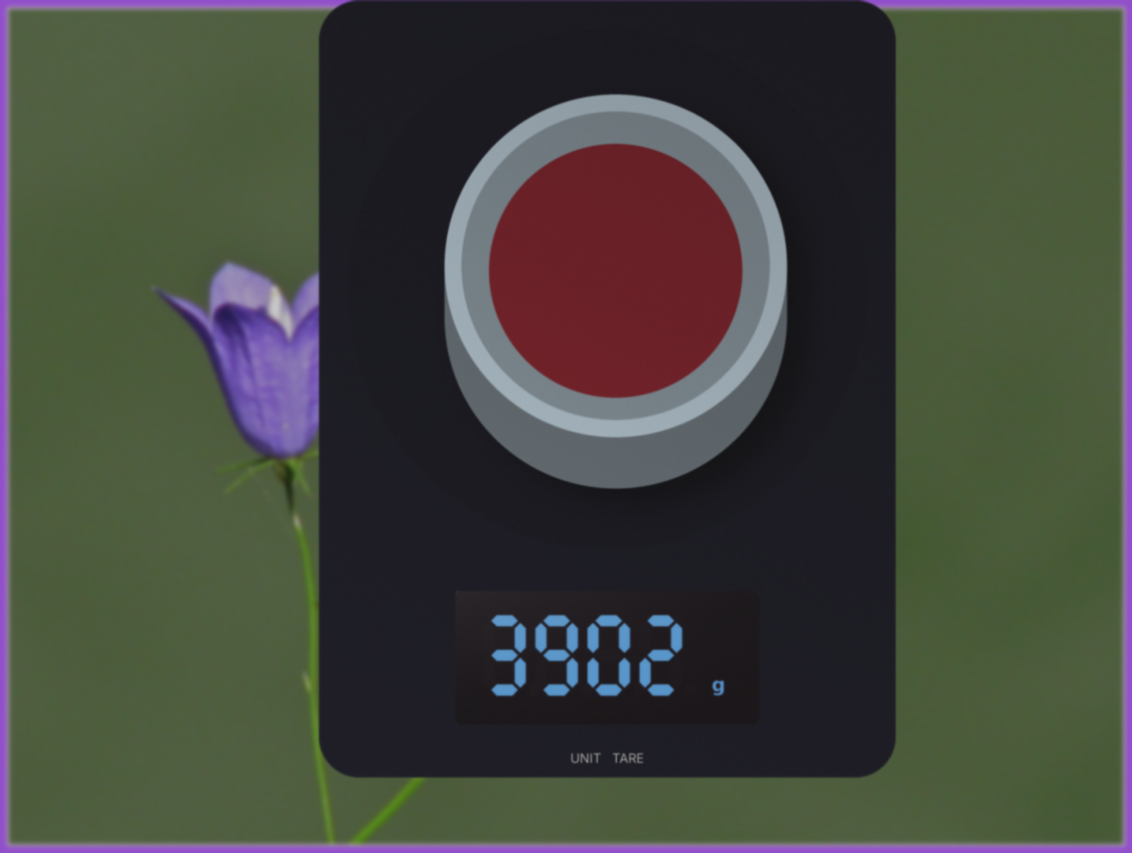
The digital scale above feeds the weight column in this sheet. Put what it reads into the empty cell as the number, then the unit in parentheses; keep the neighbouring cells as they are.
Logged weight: 3902 (g)
